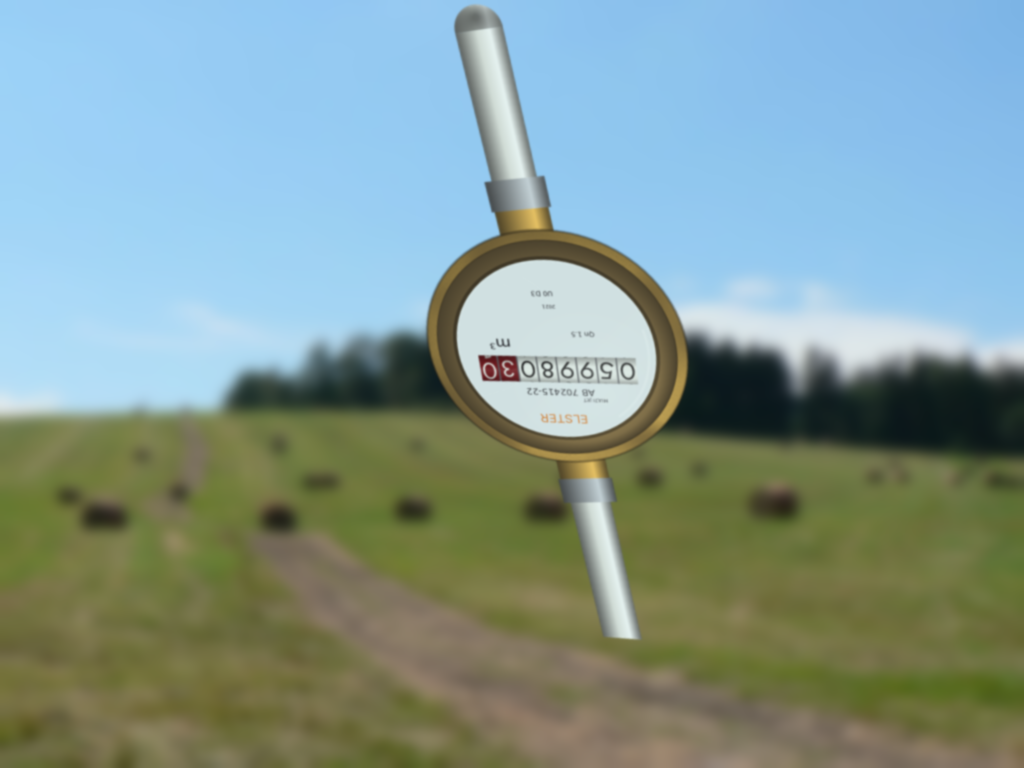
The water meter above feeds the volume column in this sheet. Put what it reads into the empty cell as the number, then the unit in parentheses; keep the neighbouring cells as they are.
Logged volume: 59980.30 (m³)
